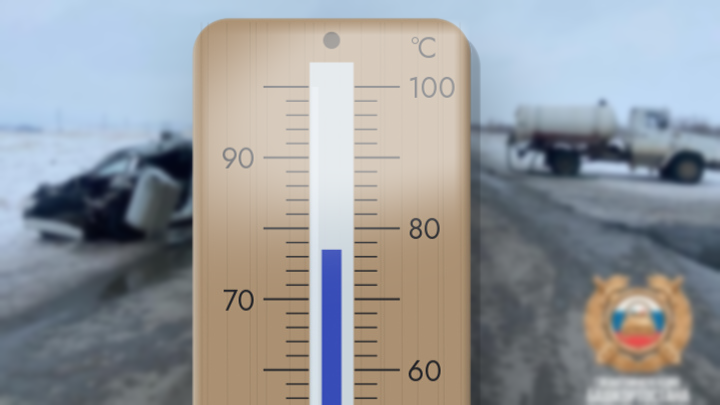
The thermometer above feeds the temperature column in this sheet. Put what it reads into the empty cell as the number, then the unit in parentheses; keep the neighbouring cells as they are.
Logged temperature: 77 (°C)
